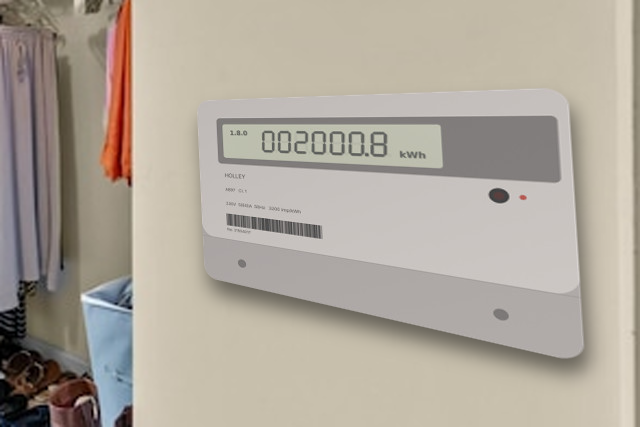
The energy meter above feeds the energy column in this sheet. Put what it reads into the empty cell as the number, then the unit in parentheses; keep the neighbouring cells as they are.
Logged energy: 2000.8 (kWh)
